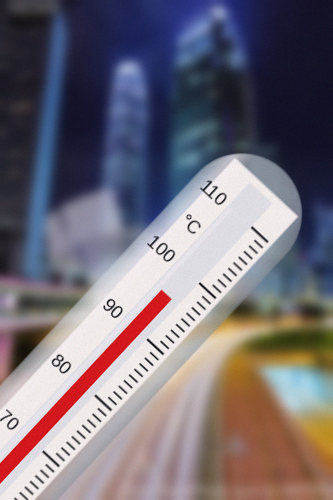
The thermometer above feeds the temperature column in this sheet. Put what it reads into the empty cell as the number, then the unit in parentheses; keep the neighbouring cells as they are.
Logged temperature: 96 (°C)
